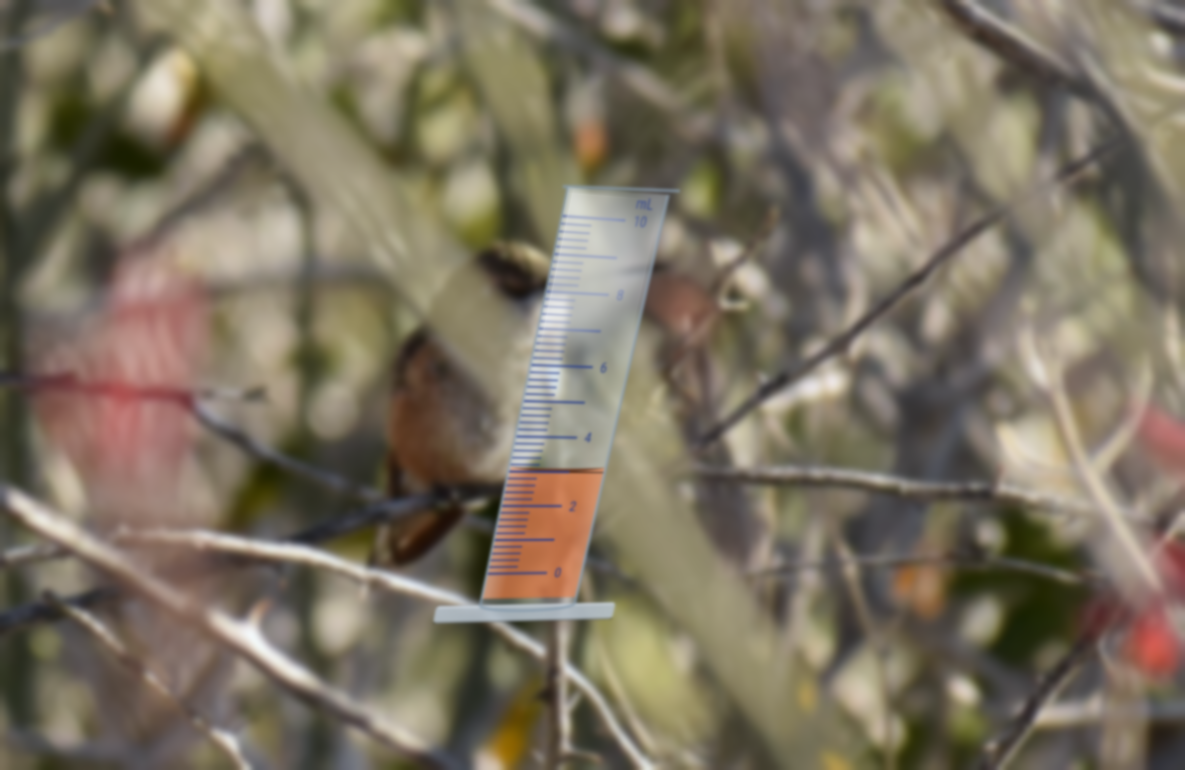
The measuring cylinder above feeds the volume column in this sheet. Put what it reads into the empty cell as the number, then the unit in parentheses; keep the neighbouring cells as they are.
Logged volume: 3 (mL)
